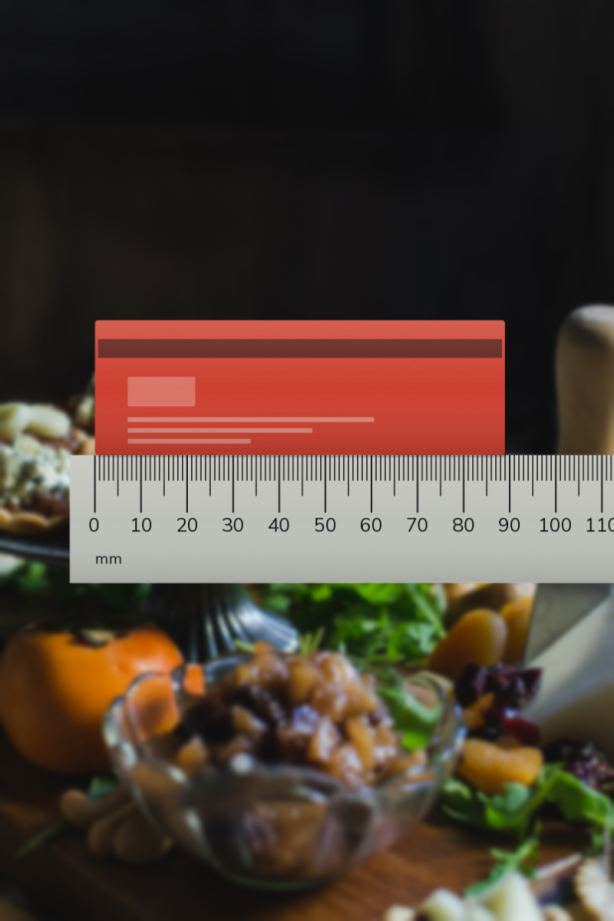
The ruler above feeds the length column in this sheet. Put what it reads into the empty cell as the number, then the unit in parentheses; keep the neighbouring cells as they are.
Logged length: 89 (mm)
